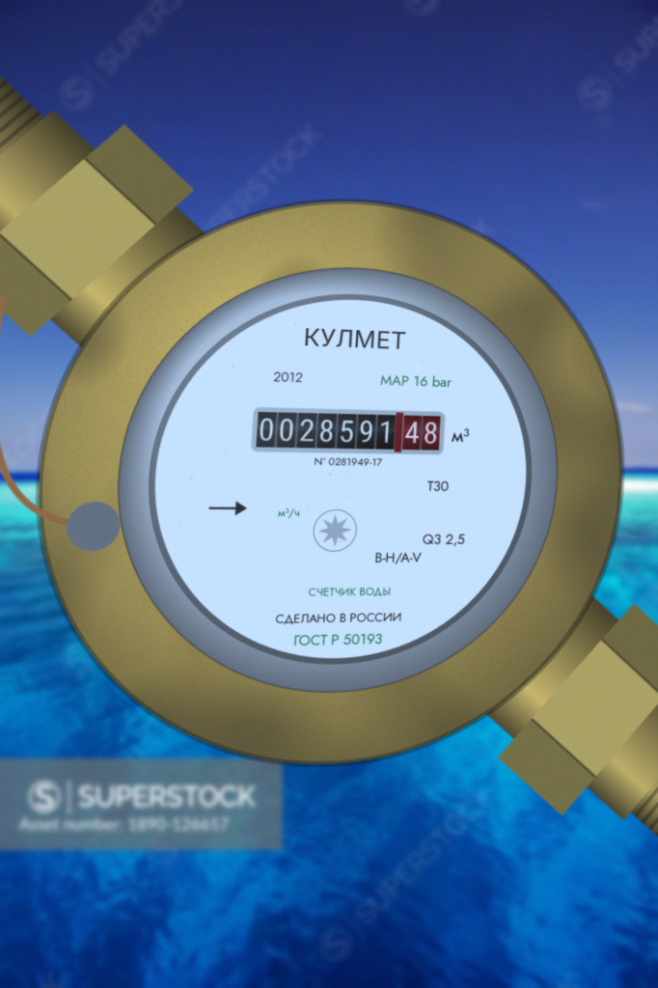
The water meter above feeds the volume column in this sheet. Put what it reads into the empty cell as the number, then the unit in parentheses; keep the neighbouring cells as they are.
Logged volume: 28591.48 (m³)
